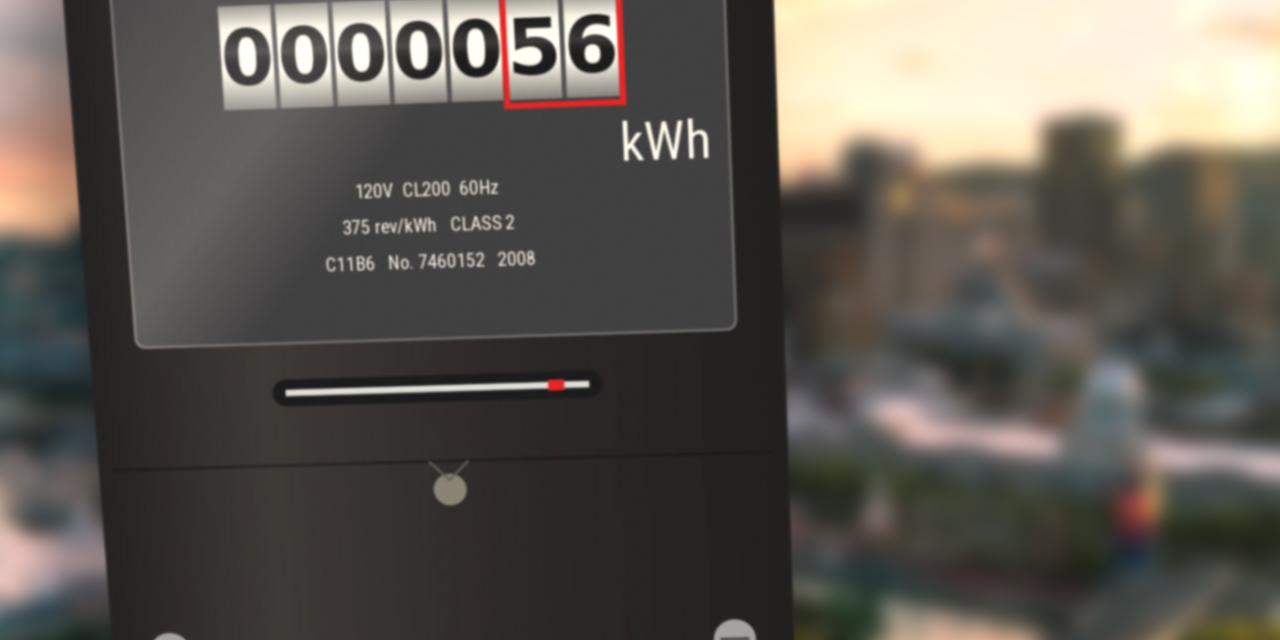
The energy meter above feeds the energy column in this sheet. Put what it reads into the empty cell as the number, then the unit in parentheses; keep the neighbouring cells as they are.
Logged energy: 0.56 (kWh)
